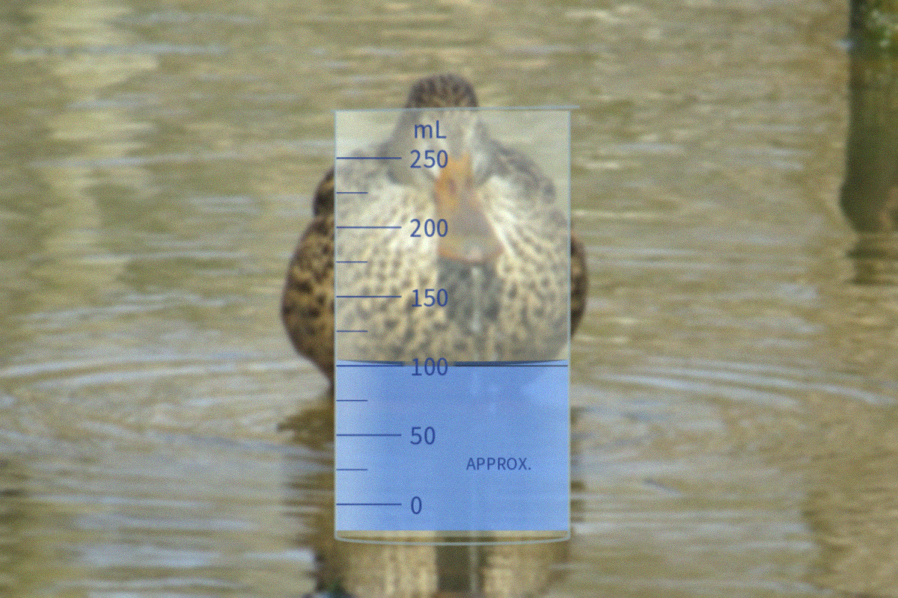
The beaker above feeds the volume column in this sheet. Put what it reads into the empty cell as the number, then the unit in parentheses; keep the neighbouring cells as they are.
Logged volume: 100 (mL)
